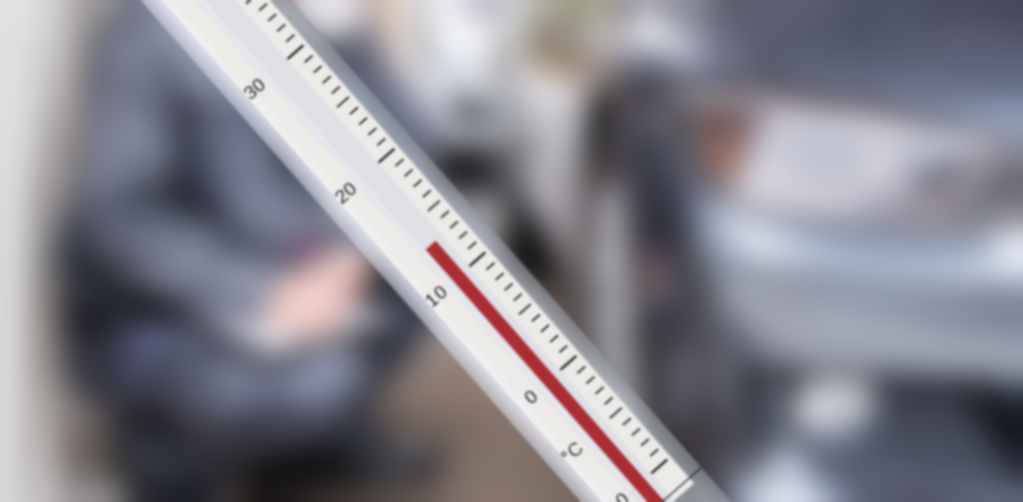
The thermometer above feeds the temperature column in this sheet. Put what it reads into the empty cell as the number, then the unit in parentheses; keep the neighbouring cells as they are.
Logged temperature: 13 (°C)
